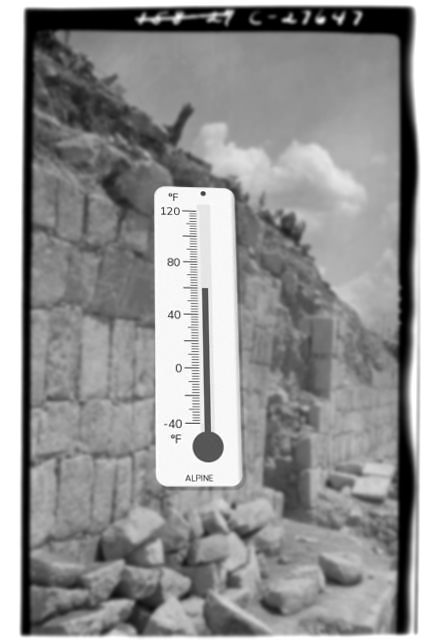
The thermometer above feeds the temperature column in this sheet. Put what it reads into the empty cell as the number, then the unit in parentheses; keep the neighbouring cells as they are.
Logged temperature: 60 (°F)
